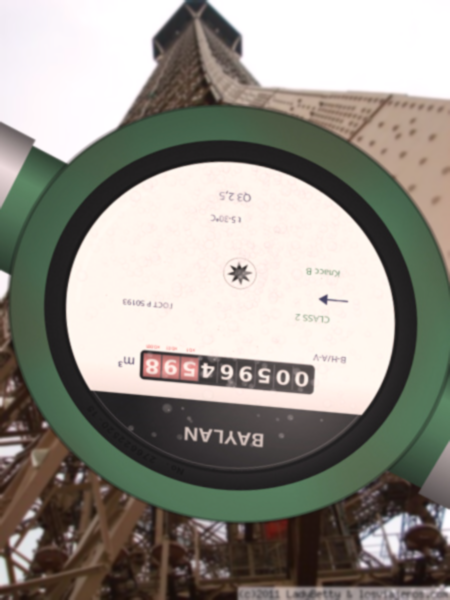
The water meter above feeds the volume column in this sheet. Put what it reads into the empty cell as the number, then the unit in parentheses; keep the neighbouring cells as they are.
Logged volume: 5964.598 (m³)
